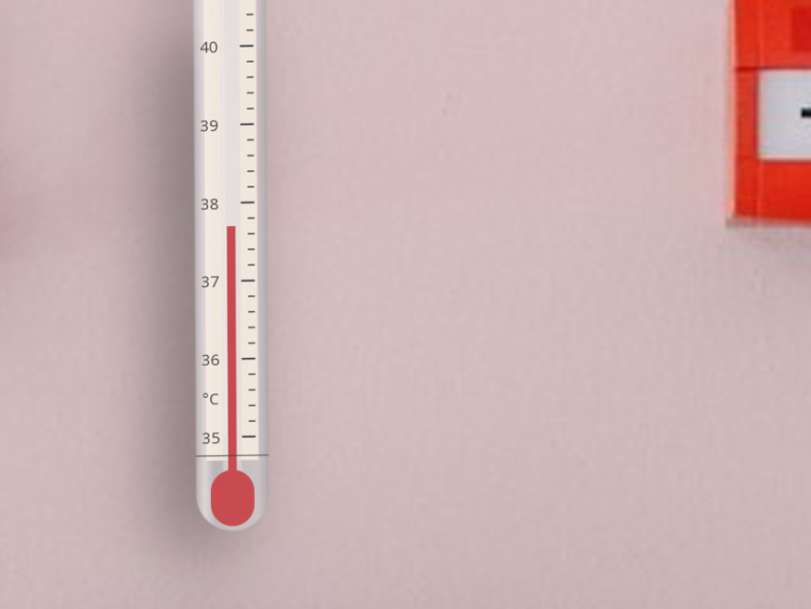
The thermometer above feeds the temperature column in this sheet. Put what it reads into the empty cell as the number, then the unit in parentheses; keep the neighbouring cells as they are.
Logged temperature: 37.7 (°C)
